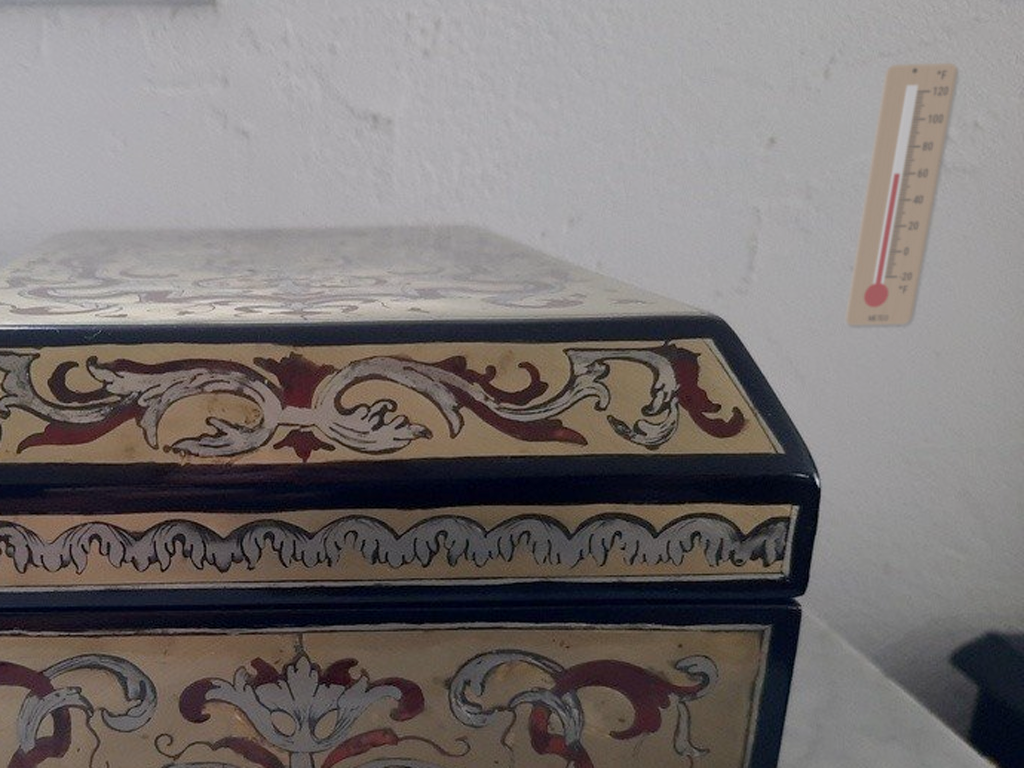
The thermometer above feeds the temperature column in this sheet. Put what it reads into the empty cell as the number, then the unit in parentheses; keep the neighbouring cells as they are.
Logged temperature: 60 (°F)
